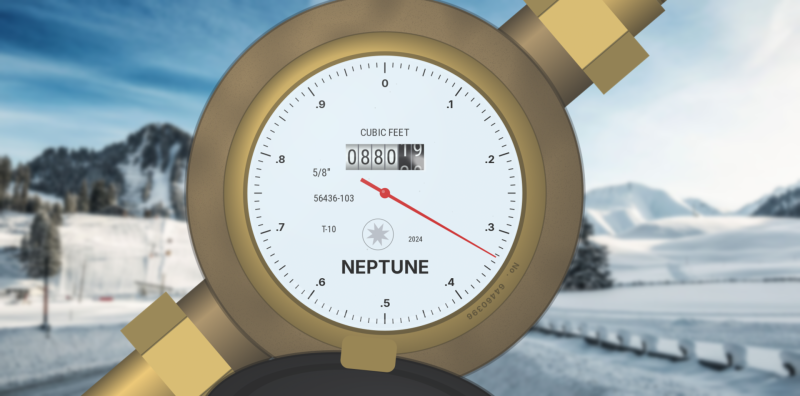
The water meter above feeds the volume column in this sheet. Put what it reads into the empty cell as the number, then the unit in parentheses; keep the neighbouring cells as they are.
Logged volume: 88019.33 (ft³)
